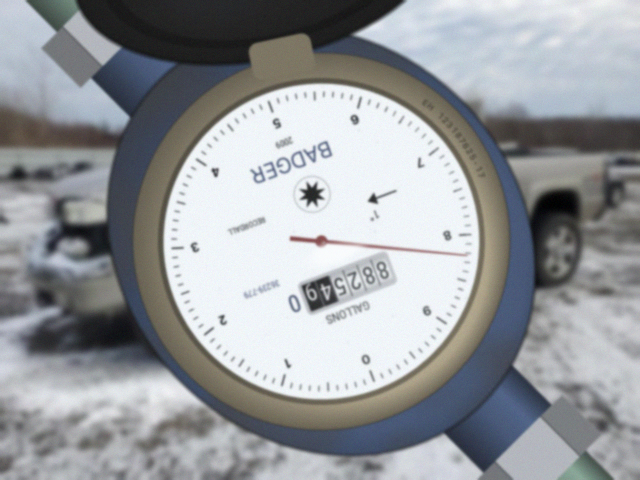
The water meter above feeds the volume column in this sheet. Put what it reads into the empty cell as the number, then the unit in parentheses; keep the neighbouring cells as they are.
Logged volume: 8825488.2 (gal)
